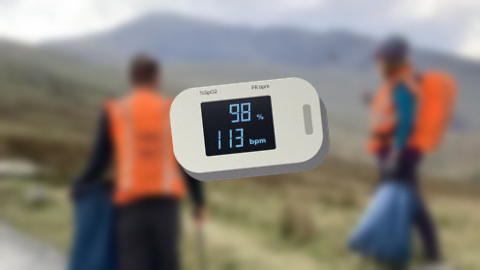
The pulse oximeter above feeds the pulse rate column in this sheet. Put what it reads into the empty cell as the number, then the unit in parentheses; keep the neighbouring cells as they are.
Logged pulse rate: 113 (bpm)
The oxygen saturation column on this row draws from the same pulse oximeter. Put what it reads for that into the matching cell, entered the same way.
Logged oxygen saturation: 98 (%)
